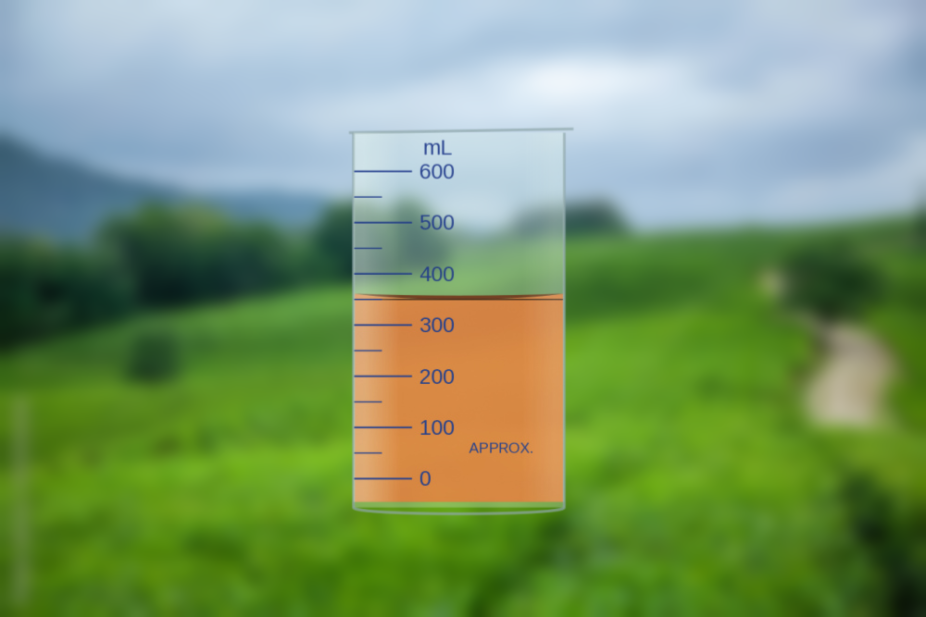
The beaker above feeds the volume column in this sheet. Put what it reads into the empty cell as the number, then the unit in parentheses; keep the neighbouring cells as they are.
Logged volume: 350 (mL)
